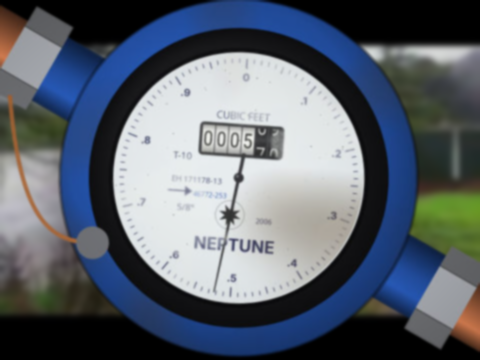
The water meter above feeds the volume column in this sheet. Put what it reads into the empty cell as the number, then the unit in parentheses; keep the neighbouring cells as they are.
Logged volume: 569.52 (ft³)
